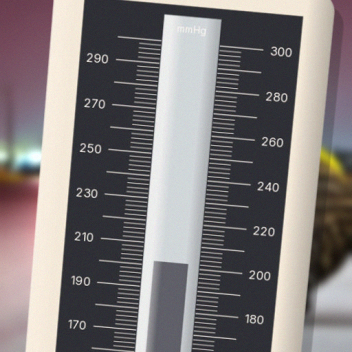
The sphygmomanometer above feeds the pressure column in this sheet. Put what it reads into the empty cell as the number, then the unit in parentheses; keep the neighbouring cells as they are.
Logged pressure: 202 (mmHg)
